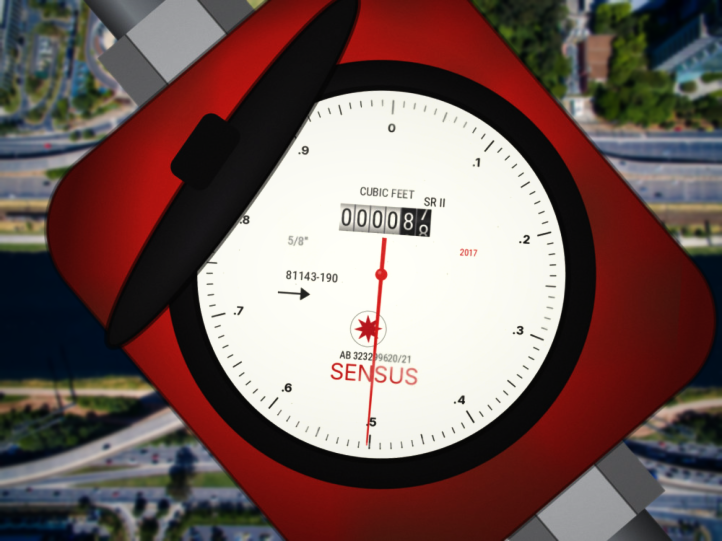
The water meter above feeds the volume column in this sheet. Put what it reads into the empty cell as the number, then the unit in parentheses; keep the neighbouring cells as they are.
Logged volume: 87.50 (ft³)
